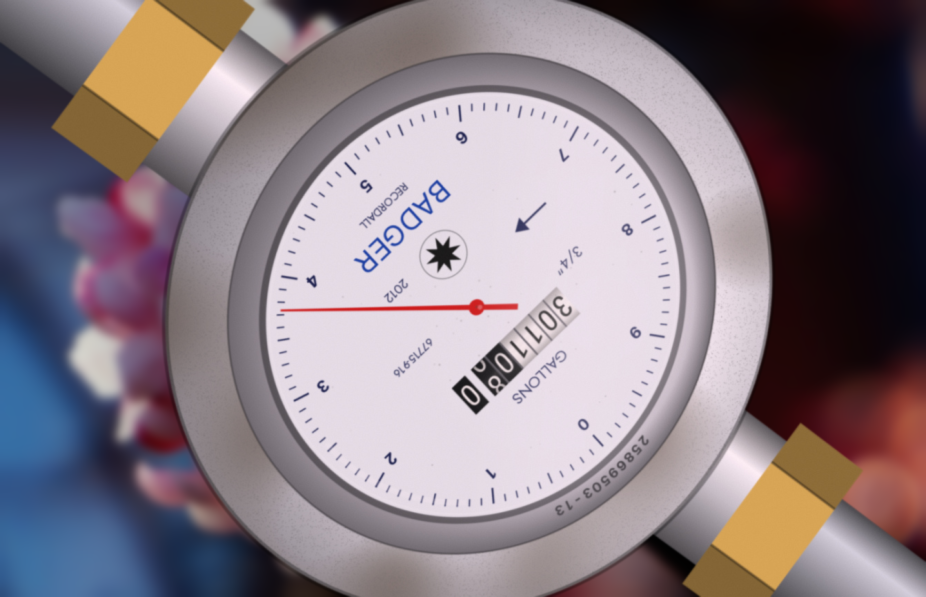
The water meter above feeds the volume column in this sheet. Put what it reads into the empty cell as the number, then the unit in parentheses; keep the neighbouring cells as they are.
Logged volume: 3011083.7 (gal)
